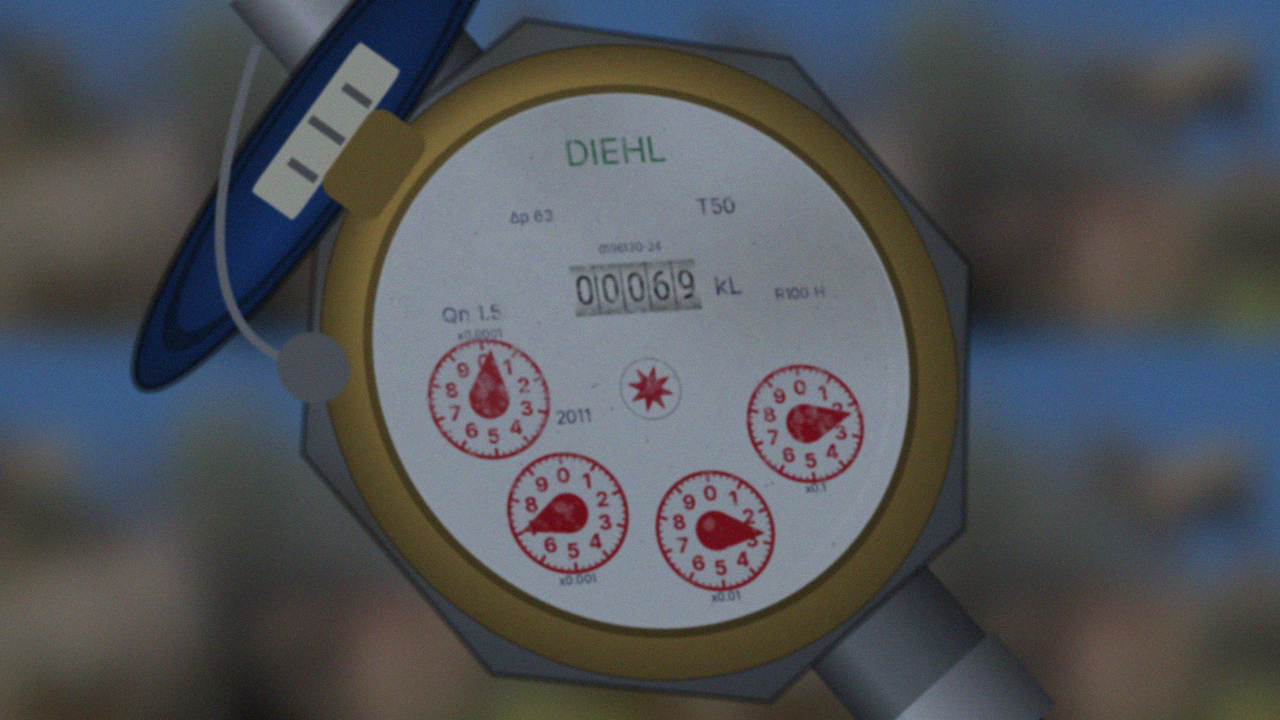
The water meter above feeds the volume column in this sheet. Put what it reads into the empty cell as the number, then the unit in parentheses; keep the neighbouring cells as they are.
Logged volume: 69.2270 (kL)
